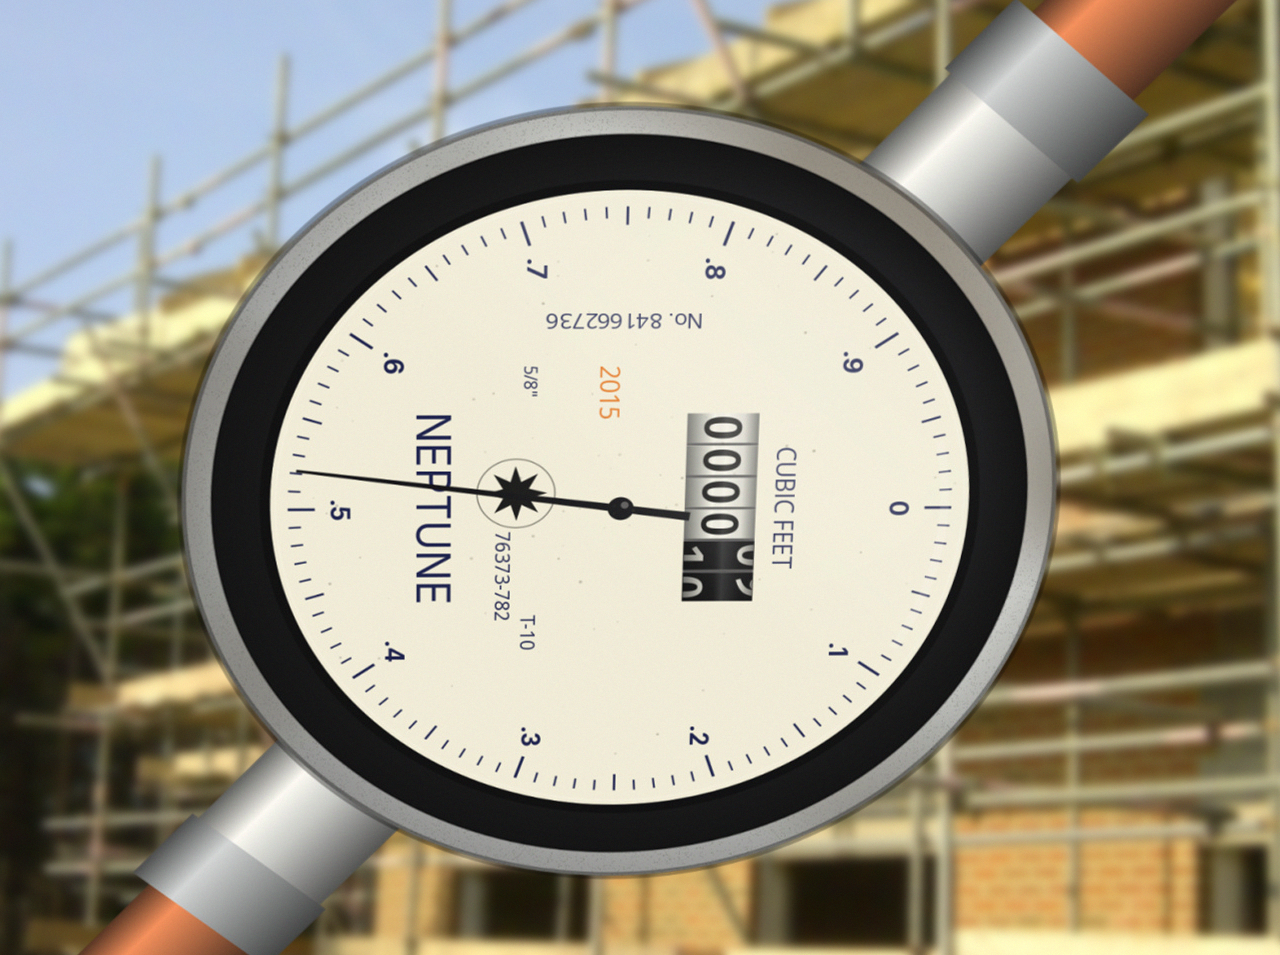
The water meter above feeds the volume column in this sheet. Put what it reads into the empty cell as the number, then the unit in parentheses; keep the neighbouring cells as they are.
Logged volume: 9.52 (ft³)
